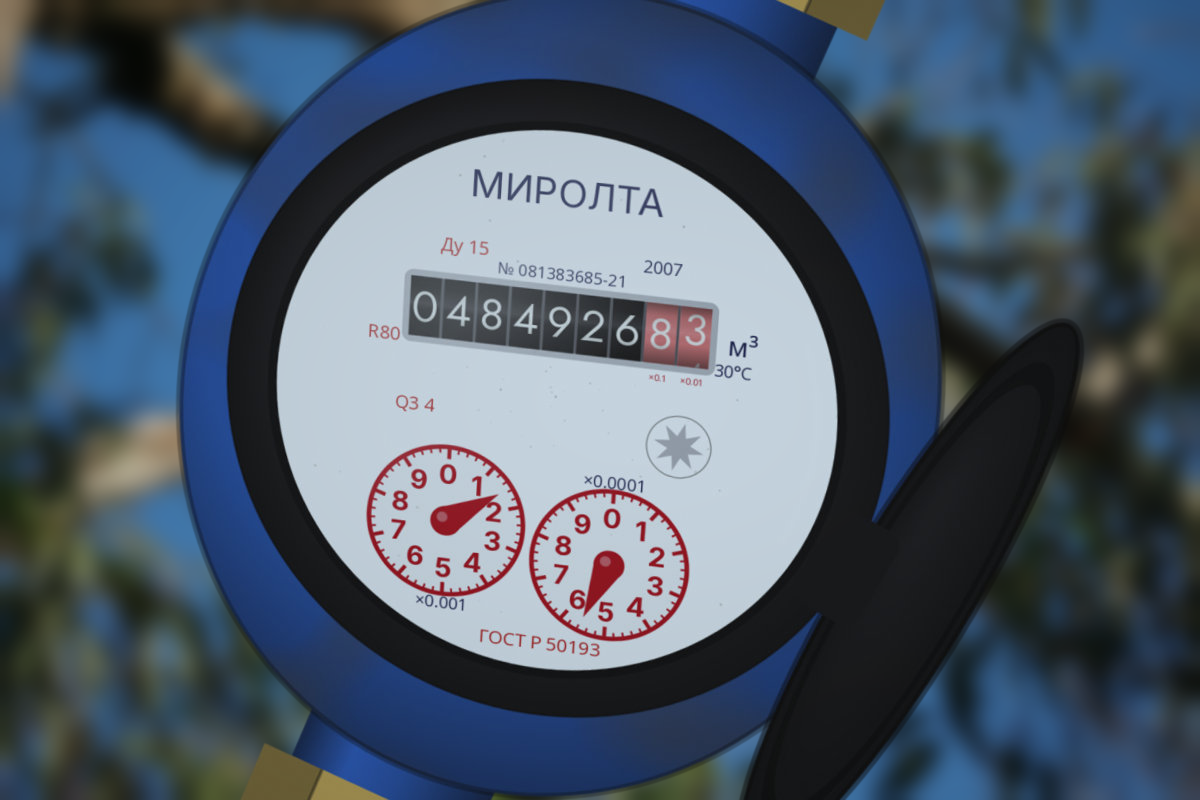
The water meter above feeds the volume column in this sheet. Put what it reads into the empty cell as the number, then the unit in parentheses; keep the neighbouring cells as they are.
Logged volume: 484926.8315 (m³)
